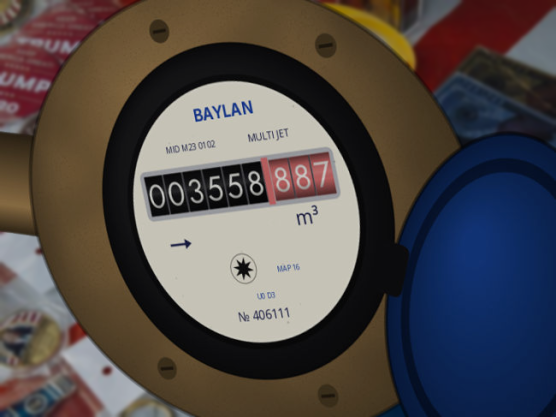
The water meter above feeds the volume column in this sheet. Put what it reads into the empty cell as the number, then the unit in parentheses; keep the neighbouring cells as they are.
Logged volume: 3558.887 (m³)
